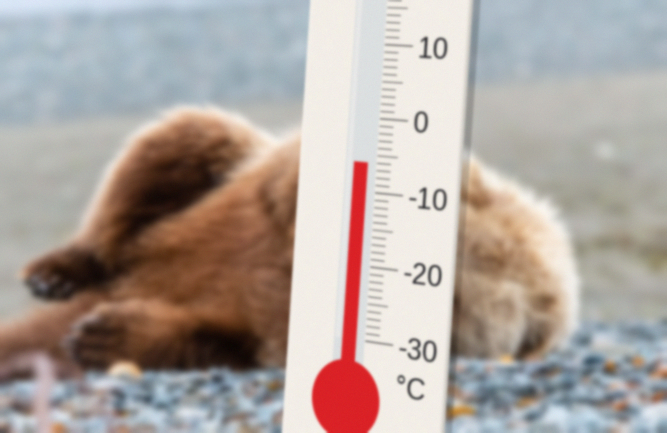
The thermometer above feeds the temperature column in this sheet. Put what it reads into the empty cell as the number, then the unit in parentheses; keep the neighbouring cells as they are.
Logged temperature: -6 (°C)
